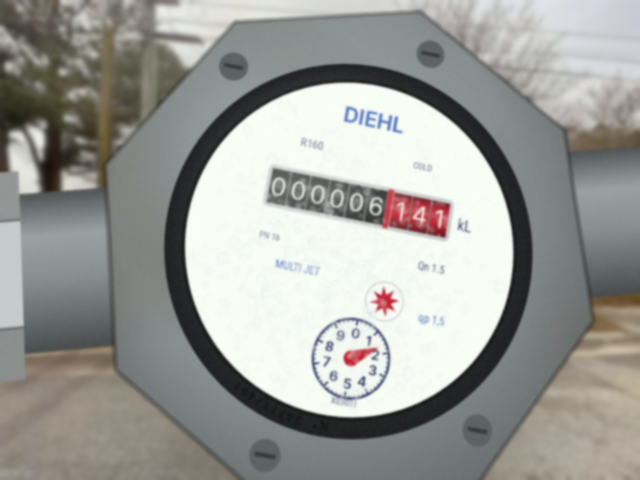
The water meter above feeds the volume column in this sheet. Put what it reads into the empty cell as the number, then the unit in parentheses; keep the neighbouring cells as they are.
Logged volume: 6.1411 (kL)
